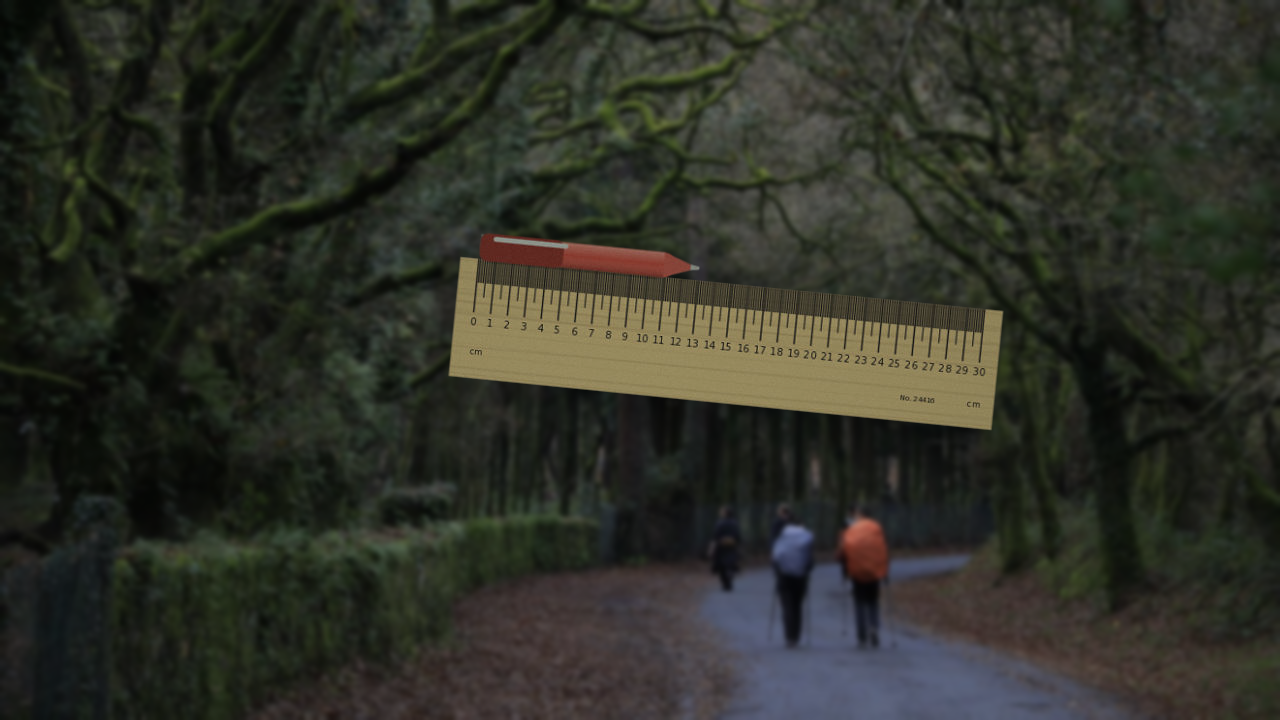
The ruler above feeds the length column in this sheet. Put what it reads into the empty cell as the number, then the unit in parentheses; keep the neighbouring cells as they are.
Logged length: 13 (cm)
